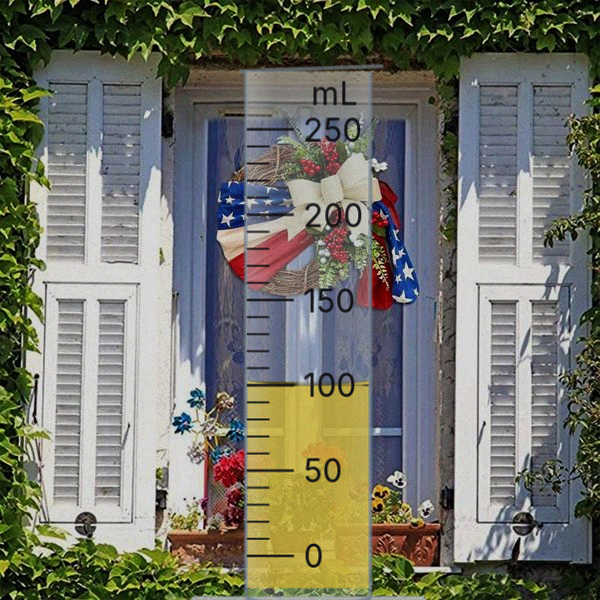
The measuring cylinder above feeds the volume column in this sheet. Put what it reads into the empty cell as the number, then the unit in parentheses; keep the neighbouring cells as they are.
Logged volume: 100 (mL)
